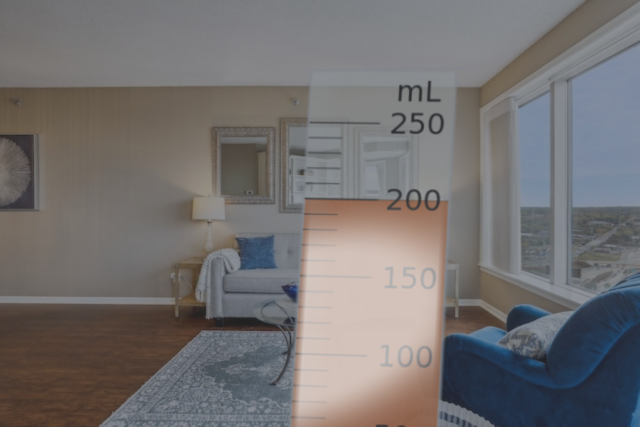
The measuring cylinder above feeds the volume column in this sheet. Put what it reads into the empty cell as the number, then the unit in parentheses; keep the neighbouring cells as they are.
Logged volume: 200 (mL)
